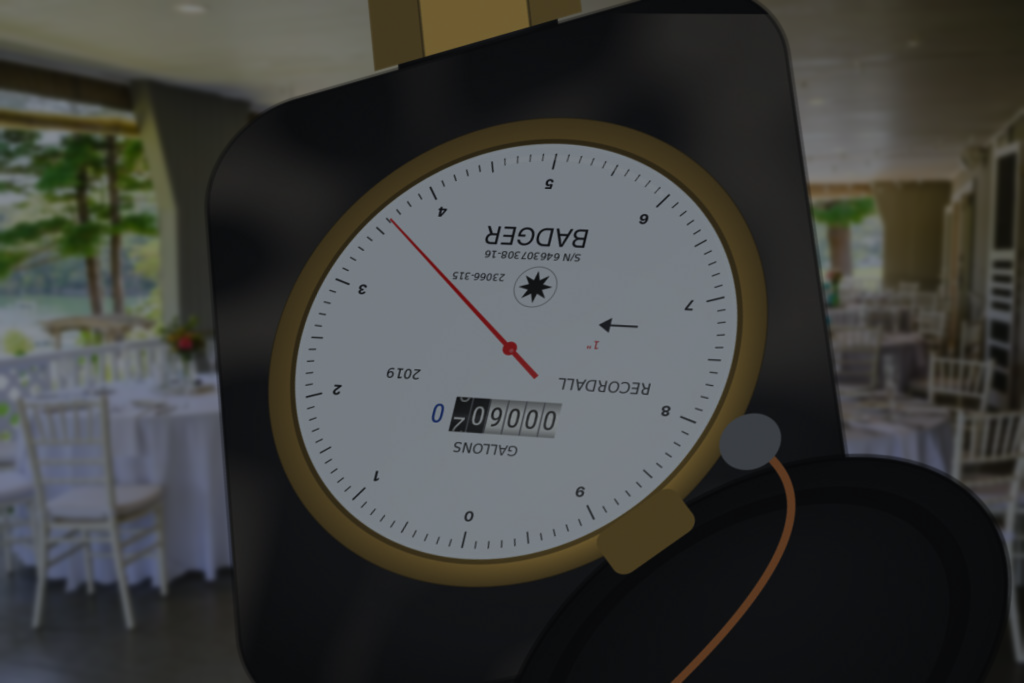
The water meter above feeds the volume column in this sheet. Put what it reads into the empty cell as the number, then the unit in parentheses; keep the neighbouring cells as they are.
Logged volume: 6023.6 (gal)
